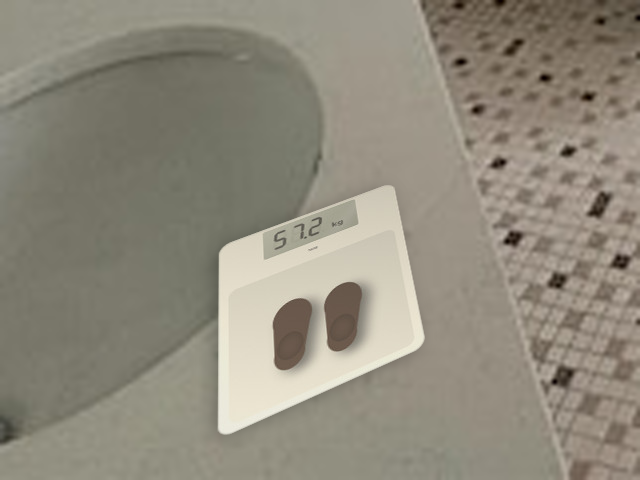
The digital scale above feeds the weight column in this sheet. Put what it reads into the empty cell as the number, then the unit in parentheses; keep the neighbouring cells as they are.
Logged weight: 57.2 (kg)
